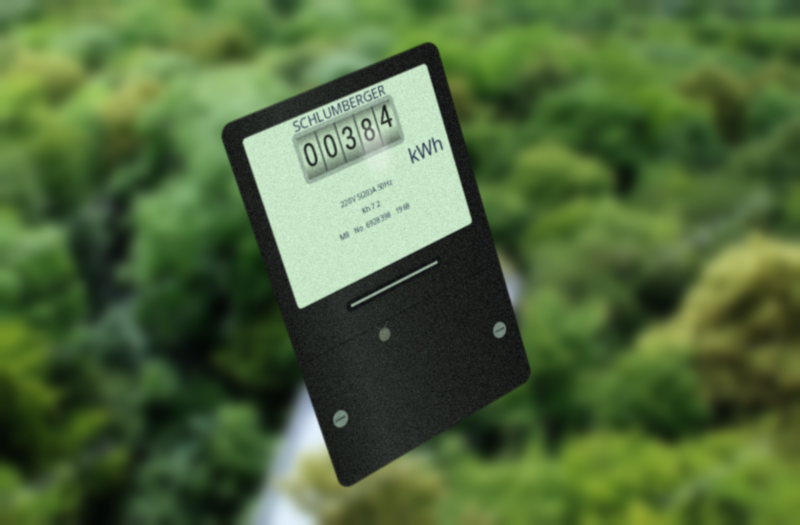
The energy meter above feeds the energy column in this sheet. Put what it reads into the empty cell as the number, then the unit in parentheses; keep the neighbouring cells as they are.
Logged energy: 384 (kWh)
